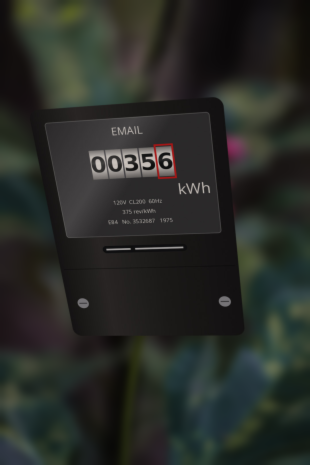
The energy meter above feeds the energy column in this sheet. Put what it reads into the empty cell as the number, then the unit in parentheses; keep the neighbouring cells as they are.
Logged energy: 35.6 (kWh)
